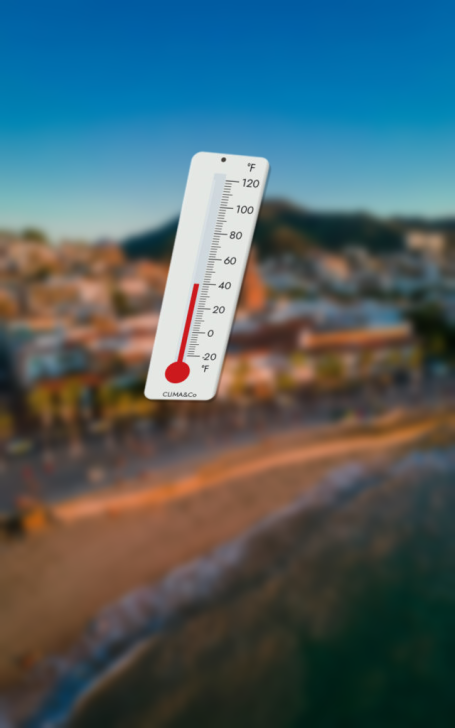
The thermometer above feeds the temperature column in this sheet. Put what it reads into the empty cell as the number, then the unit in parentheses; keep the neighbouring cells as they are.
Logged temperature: 40 (°F)
